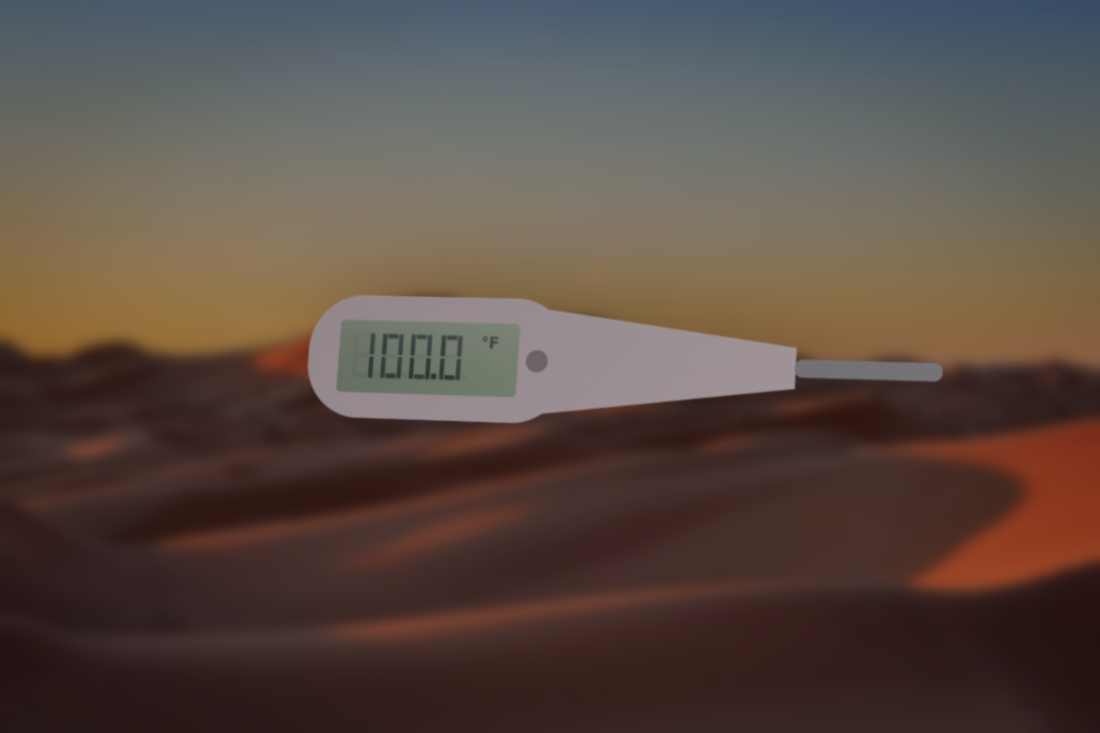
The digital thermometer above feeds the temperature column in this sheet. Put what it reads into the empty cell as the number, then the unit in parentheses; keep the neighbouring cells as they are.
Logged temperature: 100.0 (°F)
